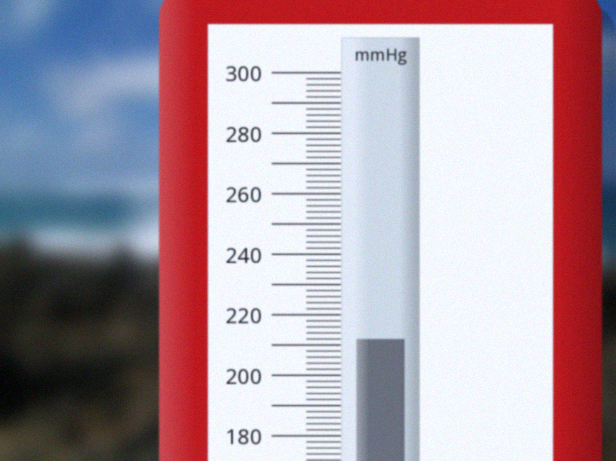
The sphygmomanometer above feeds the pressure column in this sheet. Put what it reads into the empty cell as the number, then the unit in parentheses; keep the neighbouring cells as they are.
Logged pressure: 212 (mmHg)
